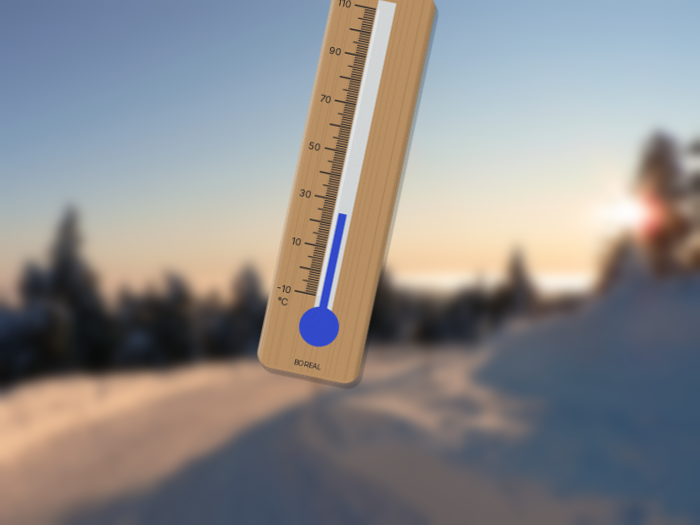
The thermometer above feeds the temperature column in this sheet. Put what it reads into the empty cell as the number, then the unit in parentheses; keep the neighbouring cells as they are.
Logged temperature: 25 (°C)
